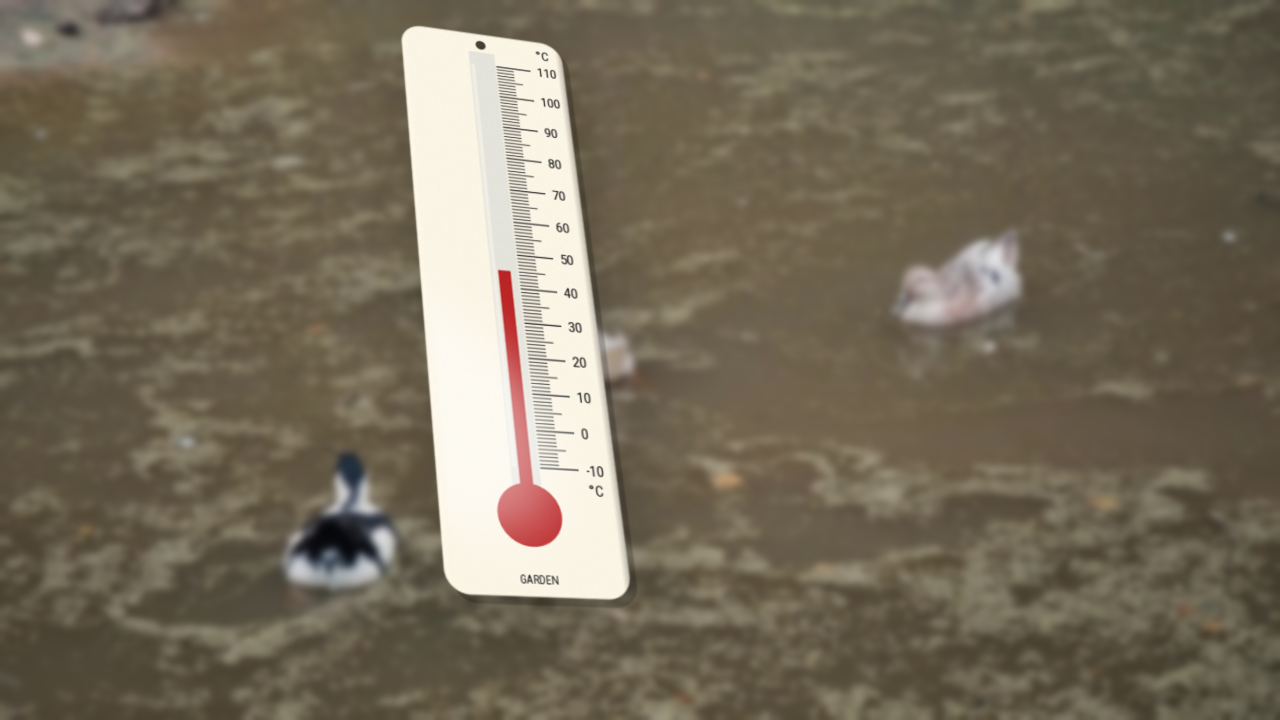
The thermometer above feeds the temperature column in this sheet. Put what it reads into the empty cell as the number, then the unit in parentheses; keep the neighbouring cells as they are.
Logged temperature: 45 (°C)
